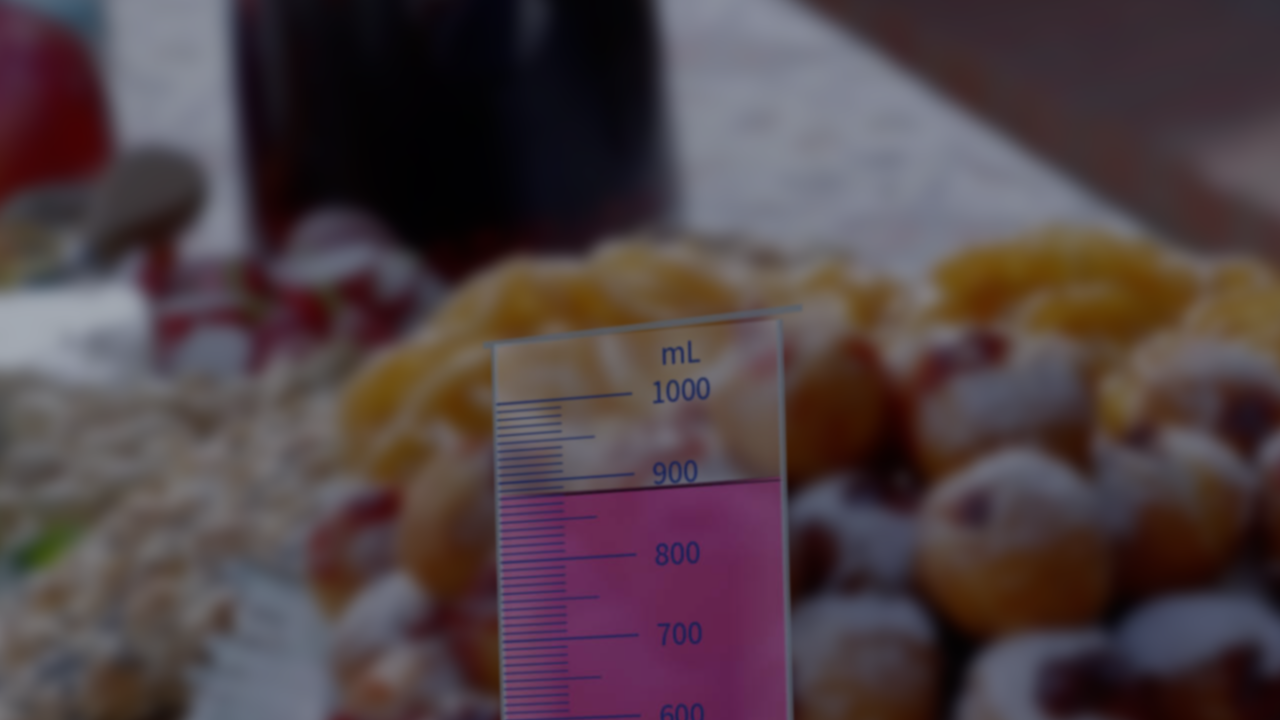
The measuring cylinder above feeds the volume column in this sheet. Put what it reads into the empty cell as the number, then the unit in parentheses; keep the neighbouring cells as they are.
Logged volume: 880 (mL)
